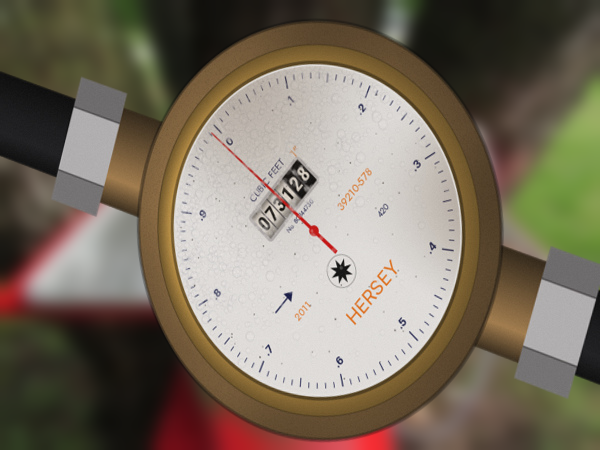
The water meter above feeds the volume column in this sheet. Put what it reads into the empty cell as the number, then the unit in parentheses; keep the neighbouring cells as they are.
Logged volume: 73127.99 (ft³)
